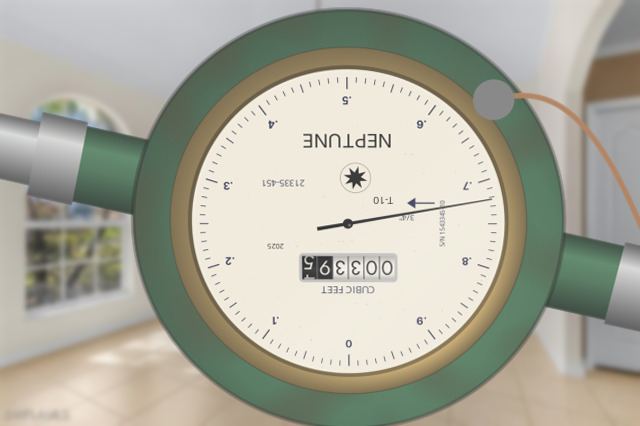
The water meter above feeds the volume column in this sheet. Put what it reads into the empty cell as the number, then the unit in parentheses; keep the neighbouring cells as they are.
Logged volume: 3394.72 (ft³)
